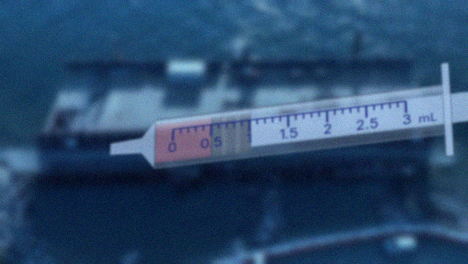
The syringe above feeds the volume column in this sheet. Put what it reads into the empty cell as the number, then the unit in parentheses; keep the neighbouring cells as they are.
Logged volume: 0.5 (mL)
